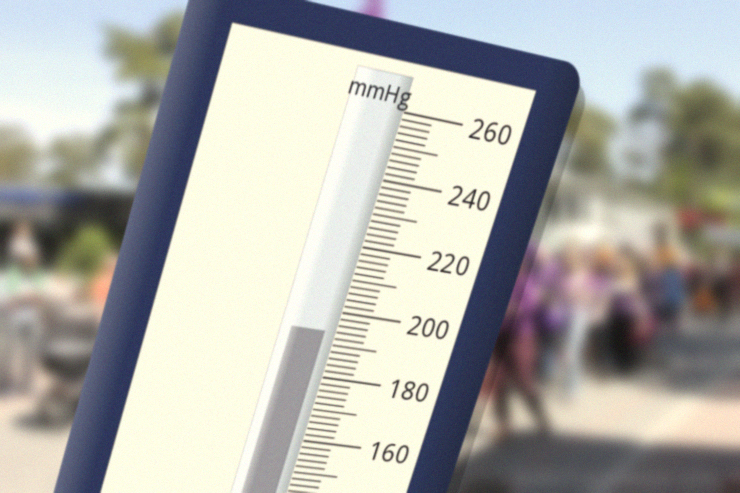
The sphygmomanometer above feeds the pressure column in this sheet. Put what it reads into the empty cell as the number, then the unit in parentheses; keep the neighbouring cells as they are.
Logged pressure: 194 (mmHg)
